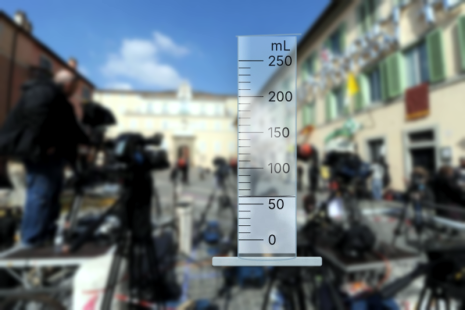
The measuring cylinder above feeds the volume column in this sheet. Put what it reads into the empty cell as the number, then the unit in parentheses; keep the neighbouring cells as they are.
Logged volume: 60 (mL)
